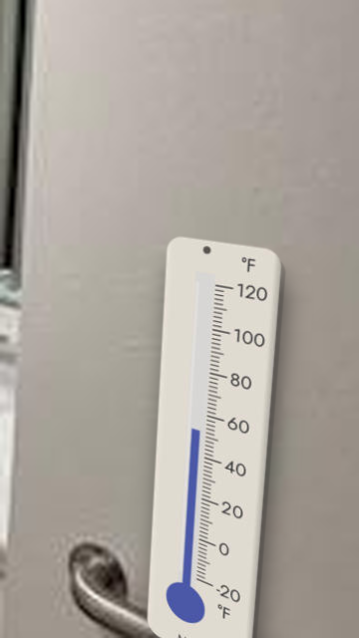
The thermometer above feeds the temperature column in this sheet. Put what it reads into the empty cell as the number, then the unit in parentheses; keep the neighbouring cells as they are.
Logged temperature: 52 (°F)
